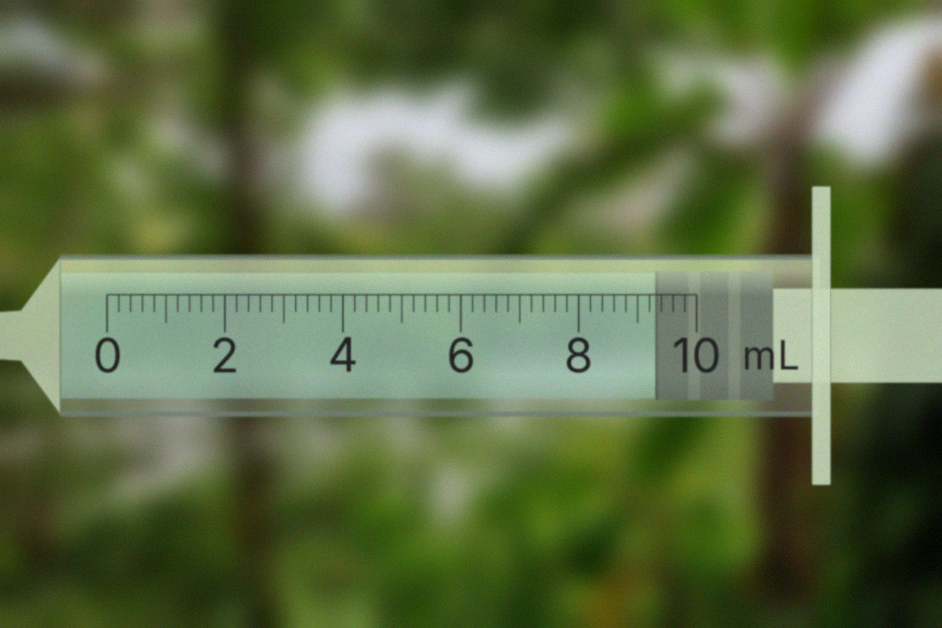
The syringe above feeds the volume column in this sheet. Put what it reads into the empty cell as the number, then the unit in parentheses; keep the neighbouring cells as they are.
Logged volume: 9.3 (mL)
